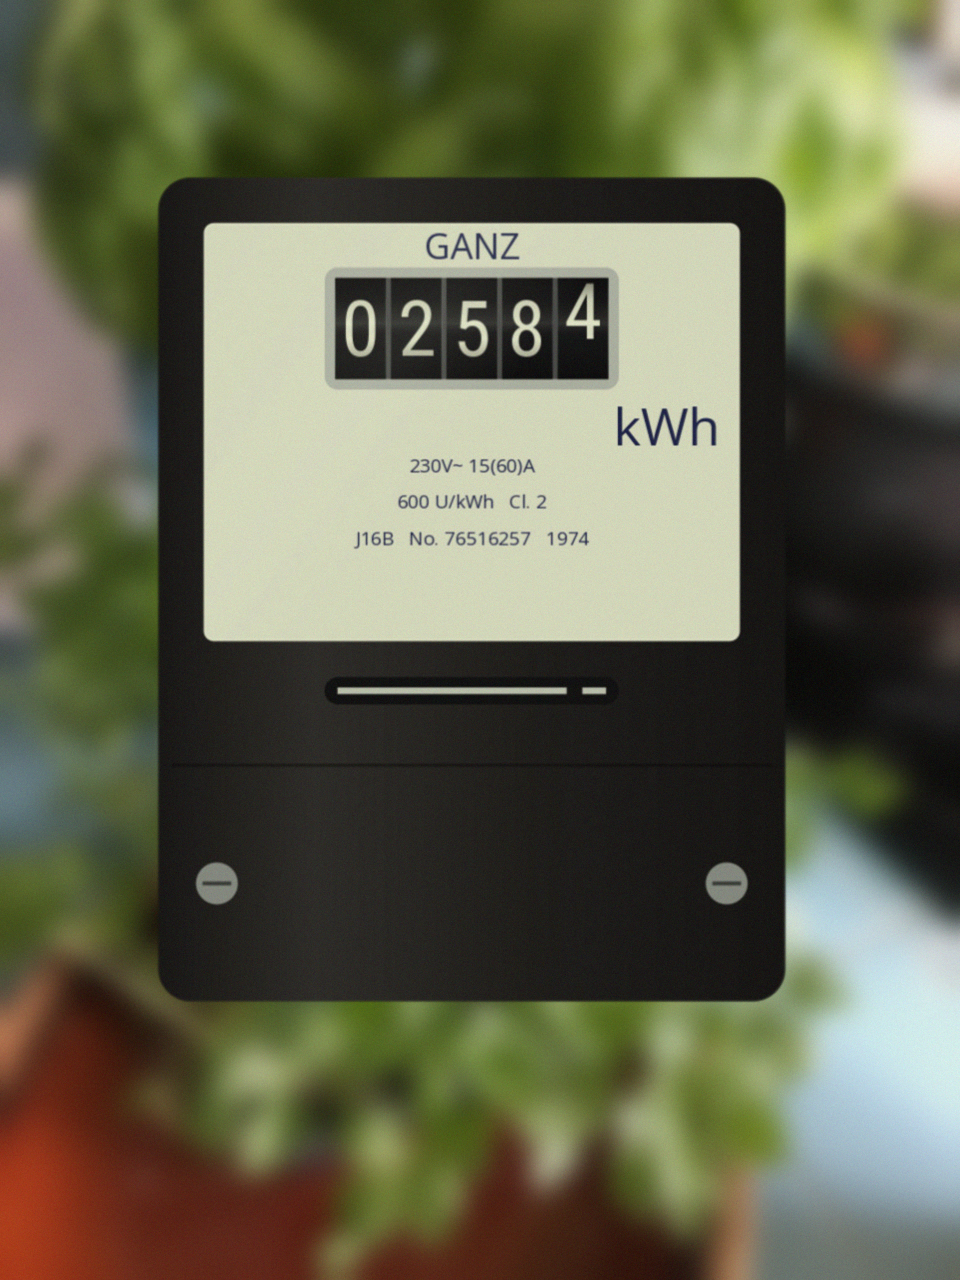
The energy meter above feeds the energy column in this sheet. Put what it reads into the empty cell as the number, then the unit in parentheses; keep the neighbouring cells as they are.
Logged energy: 2584 (kWh)
